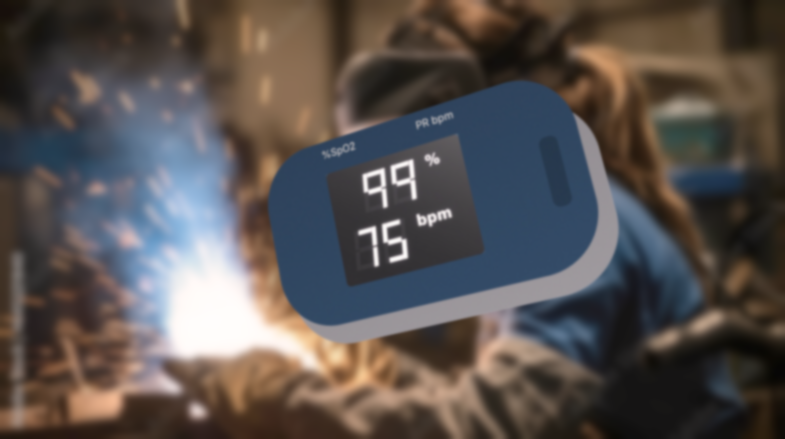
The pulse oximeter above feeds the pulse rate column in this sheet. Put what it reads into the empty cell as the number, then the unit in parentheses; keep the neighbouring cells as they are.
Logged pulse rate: 75 (bpm)
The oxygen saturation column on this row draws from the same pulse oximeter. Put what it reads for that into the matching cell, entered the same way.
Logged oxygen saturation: 99 (%)
